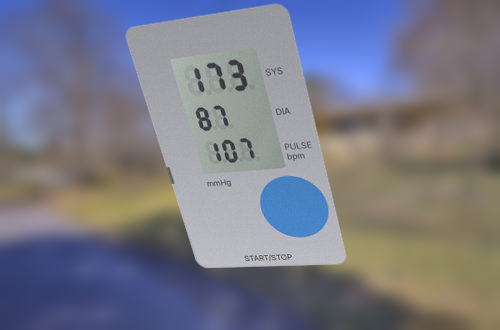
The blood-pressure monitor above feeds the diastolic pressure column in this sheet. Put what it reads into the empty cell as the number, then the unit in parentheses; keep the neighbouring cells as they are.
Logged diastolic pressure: 87 (mmHg)
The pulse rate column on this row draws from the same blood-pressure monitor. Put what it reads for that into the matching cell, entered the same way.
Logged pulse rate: 107 (bpm)
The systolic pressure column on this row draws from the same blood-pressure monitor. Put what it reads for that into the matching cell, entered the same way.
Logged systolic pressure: 173 (mmHg)
